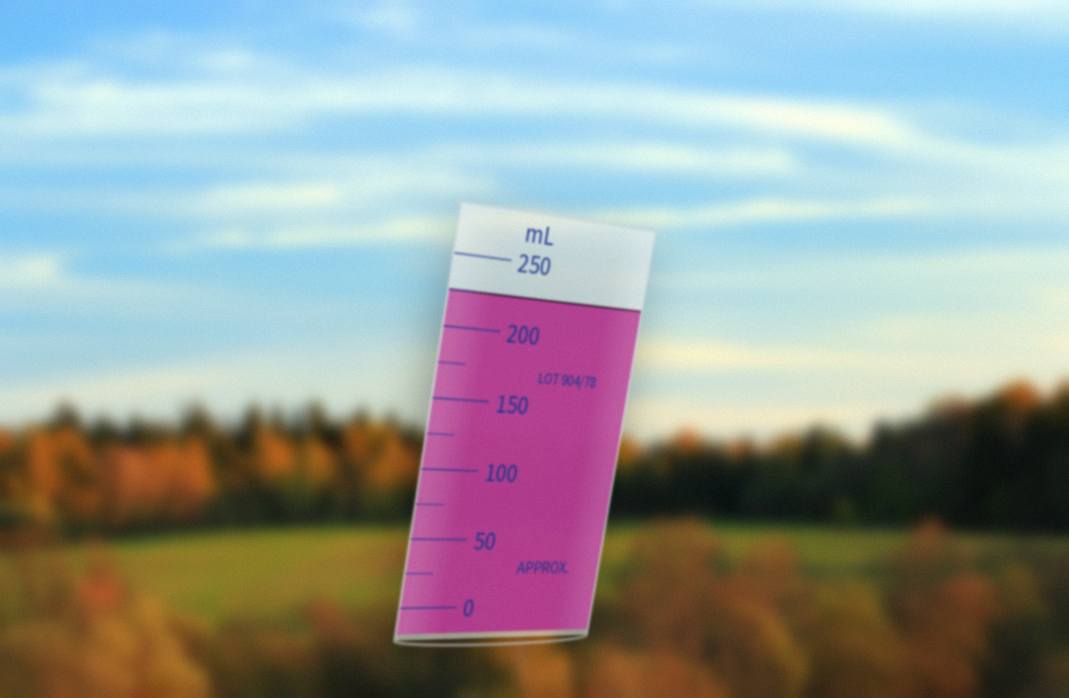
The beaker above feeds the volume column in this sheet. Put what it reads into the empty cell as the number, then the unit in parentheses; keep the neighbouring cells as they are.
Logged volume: 225 (mL)
